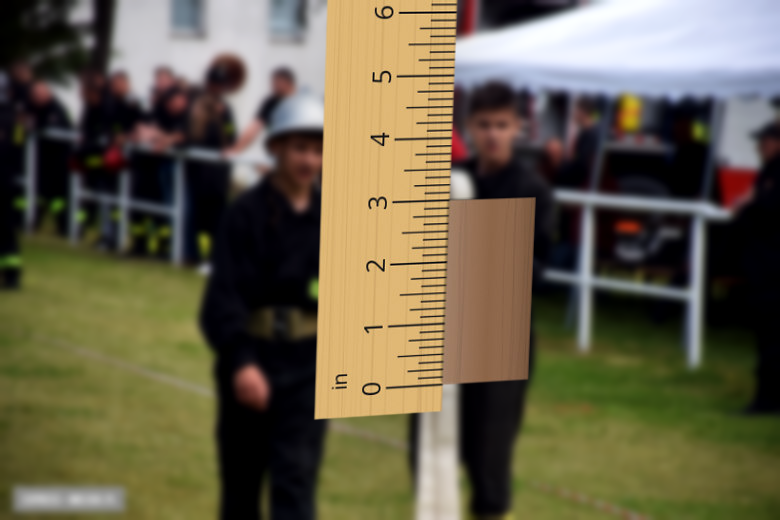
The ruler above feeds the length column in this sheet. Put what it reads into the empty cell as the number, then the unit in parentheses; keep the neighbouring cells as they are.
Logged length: 3 (in)
